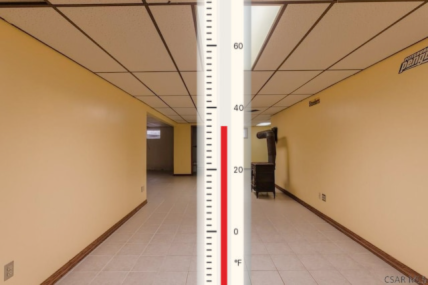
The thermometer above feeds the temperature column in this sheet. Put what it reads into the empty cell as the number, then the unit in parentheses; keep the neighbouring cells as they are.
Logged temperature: 34 (°F)
